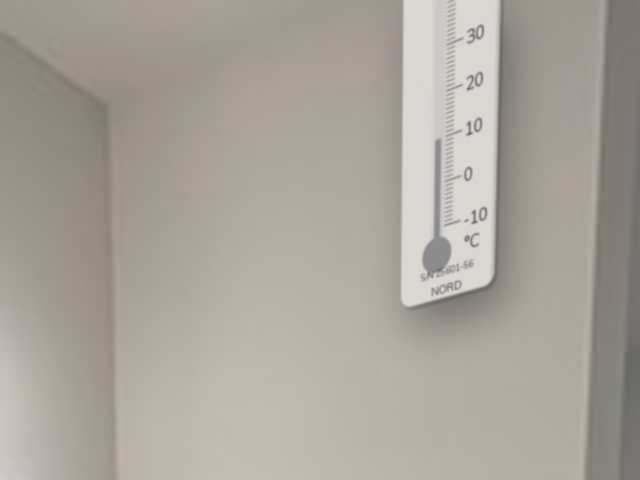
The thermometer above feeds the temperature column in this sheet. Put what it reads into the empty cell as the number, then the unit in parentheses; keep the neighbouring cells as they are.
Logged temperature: 10 (°C)
